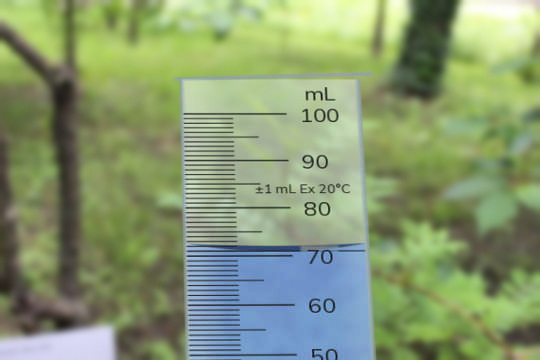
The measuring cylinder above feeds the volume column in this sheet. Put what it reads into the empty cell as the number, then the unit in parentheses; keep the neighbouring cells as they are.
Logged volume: 71 (mL)
